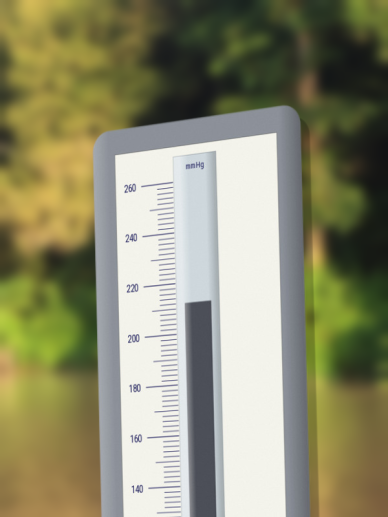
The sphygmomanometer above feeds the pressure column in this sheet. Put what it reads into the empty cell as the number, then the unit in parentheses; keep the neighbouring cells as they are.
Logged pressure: 212 (mmHg)
